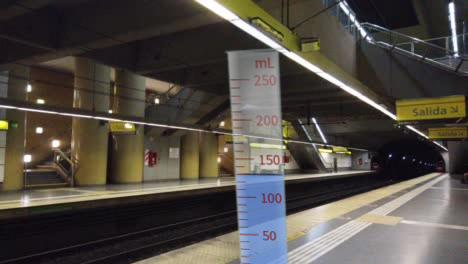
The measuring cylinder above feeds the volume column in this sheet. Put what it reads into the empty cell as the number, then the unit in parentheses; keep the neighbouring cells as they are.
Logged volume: 130 (mL)
